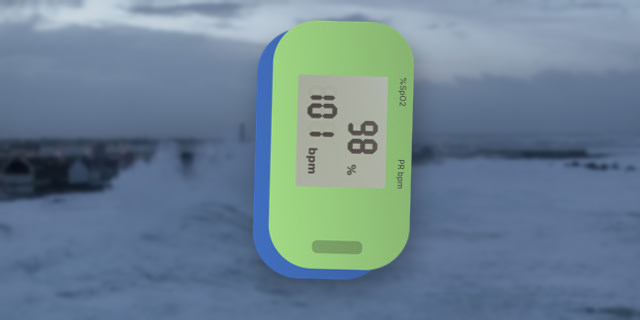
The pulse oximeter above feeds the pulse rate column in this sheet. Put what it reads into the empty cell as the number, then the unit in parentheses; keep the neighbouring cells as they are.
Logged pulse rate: 101 (bpm)
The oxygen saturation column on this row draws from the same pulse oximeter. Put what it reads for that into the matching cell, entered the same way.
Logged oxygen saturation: 98 (%)
